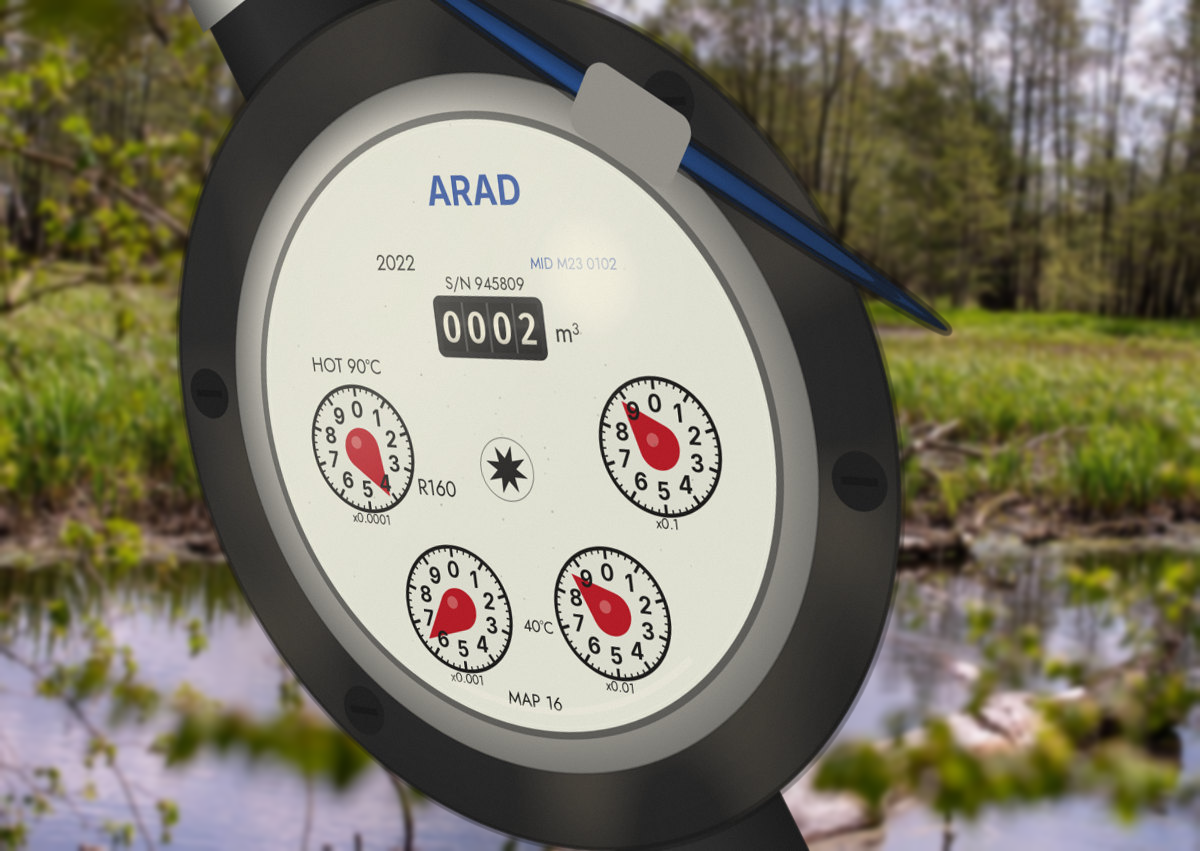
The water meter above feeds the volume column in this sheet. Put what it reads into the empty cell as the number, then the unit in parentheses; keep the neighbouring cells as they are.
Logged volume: 2.8864 (m³)
